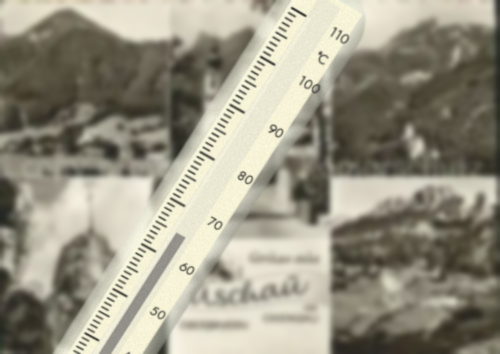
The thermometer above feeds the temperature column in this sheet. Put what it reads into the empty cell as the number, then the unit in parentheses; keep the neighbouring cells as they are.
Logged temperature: 65 (°C)
